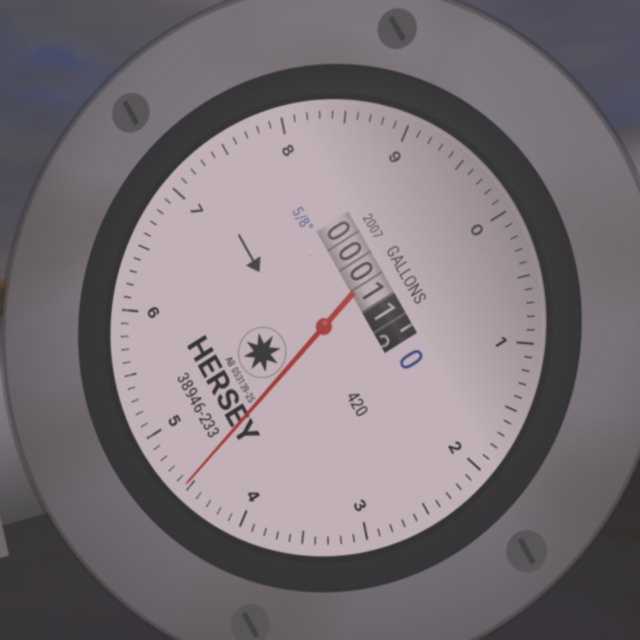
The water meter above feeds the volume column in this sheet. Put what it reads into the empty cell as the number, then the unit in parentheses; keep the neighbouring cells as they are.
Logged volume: 1114.5 (gal)
